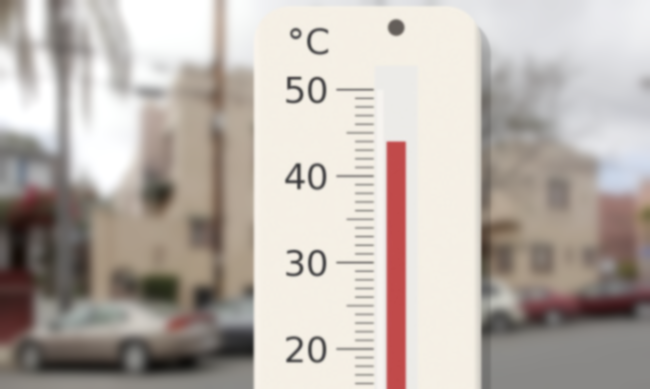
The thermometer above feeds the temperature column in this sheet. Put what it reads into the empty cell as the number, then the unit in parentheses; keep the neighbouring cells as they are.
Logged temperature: 44 (°C)
